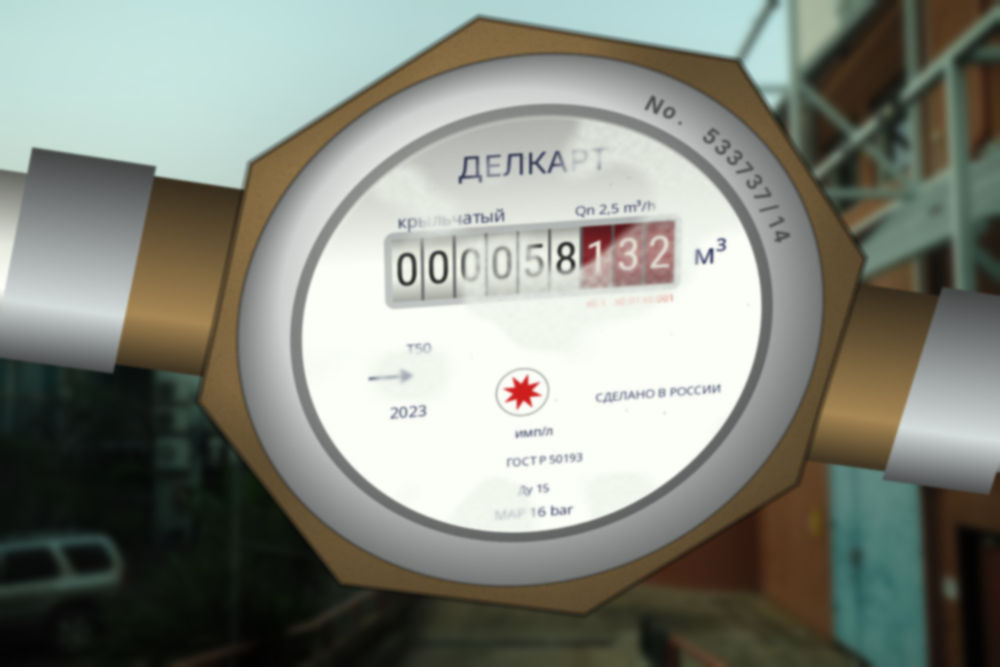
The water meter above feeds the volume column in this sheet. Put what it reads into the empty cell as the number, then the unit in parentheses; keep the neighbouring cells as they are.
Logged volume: 58.132 (m³)
